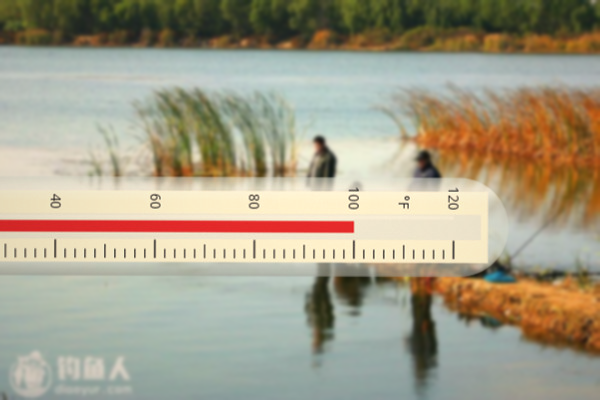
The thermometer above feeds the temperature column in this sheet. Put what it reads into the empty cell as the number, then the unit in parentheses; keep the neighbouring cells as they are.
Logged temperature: 100 (°F)
